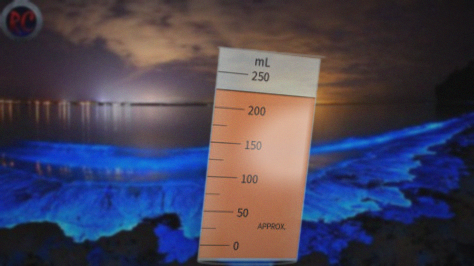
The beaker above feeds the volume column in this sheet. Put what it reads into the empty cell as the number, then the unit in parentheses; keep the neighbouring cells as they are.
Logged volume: 225 (mL)
